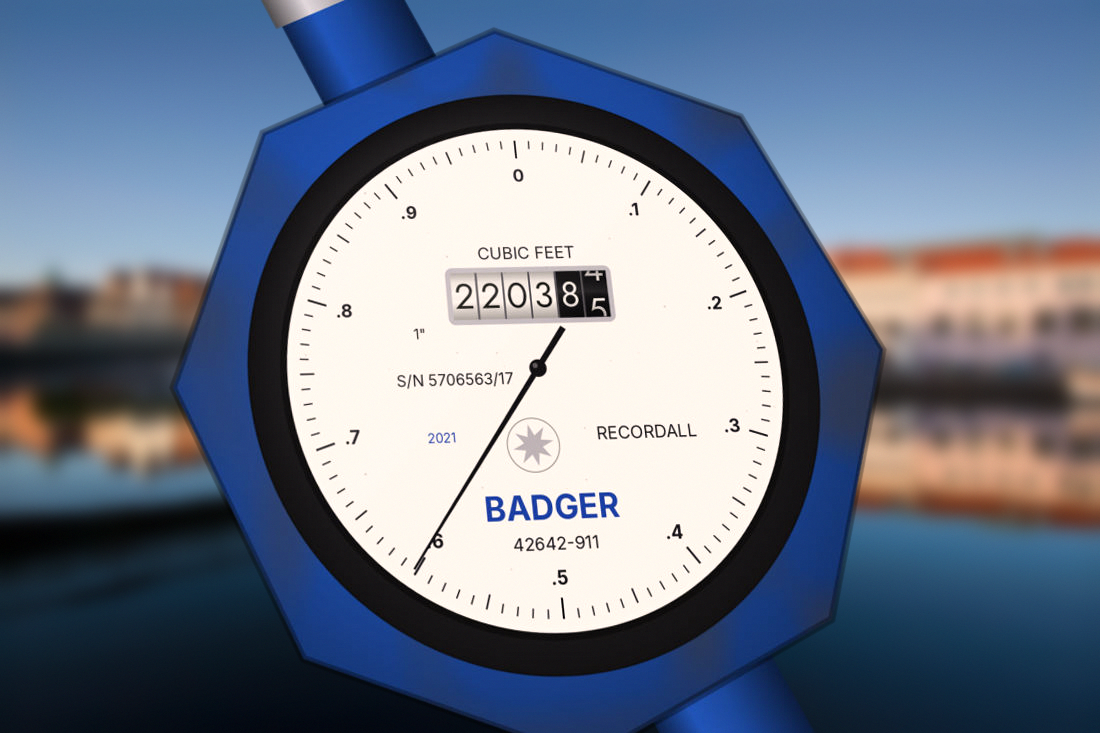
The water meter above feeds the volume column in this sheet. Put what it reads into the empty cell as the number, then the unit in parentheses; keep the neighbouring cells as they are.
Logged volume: 220384.60 (ft³)
